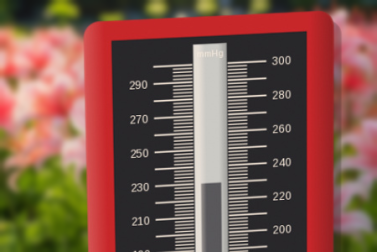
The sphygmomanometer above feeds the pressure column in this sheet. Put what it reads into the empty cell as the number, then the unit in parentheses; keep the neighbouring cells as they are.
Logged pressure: 230 (mmHg)
